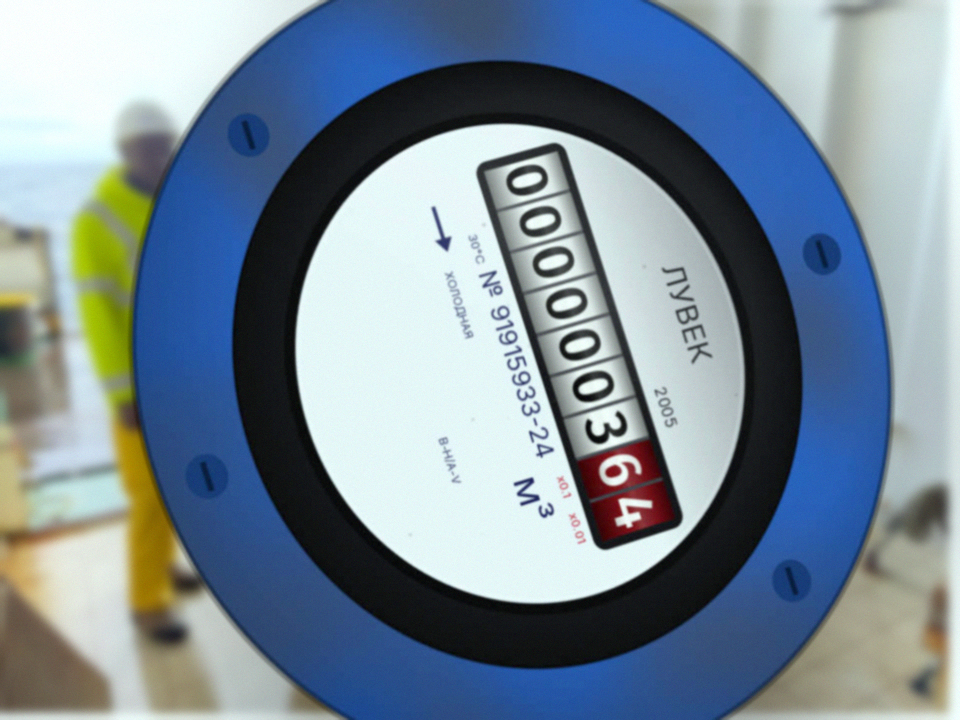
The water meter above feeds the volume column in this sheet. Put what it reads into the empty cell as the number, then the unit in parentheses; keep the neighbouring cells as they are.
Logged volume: 3.64 (m³)
